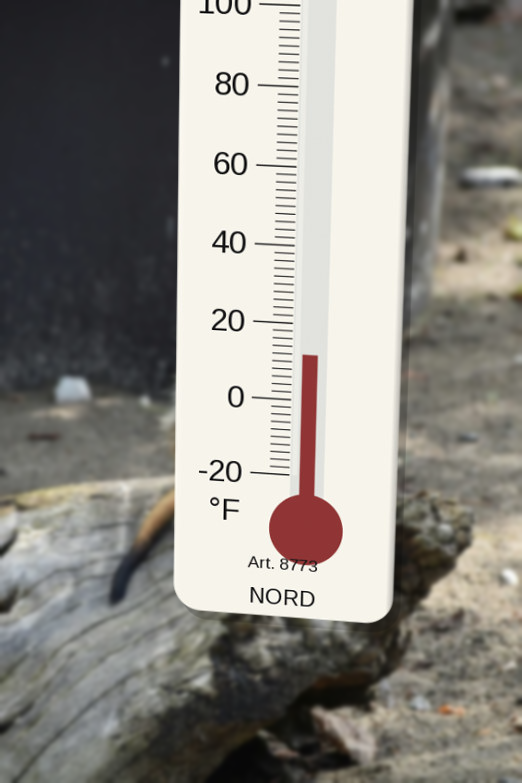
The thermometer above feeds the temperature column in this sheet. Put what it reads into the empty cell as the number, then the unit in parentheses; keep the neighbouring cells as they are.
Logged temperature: 12 (°F)
